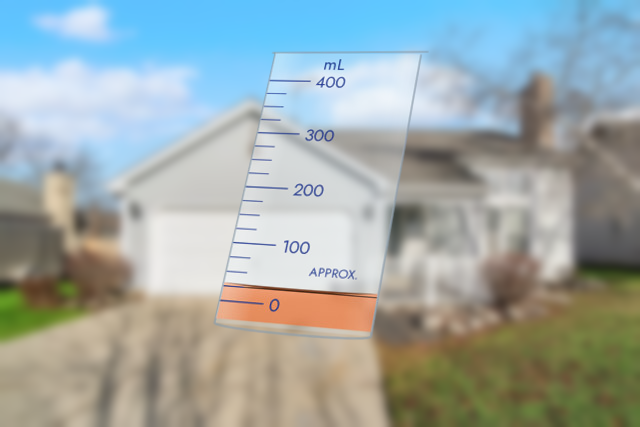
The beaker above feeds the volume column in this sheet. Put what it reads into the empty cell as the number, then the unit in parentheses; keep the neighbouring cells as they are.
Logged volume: 25 (mL)
